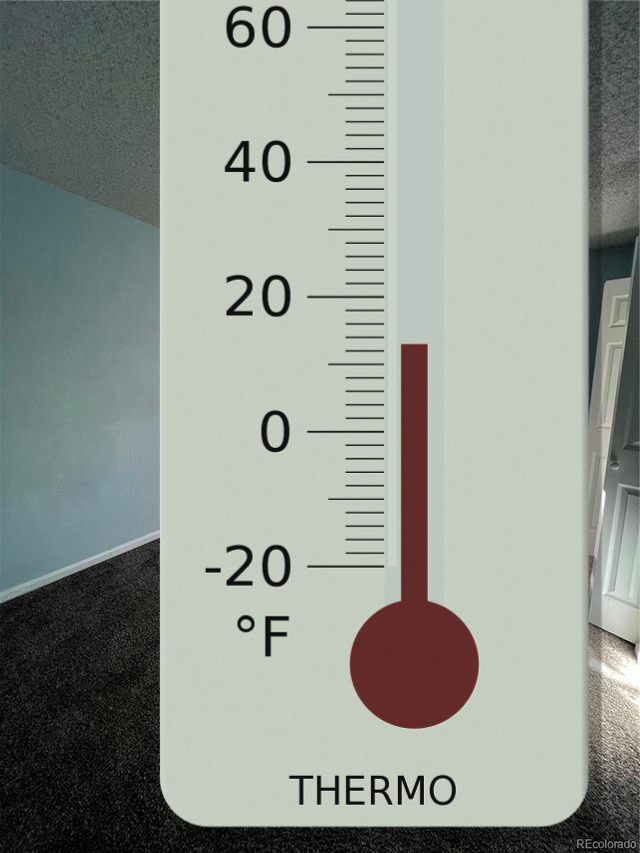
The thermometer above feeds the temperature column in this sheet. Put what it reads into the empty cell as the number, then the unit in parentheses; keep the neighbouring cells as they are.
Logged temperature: 13 (°F)
